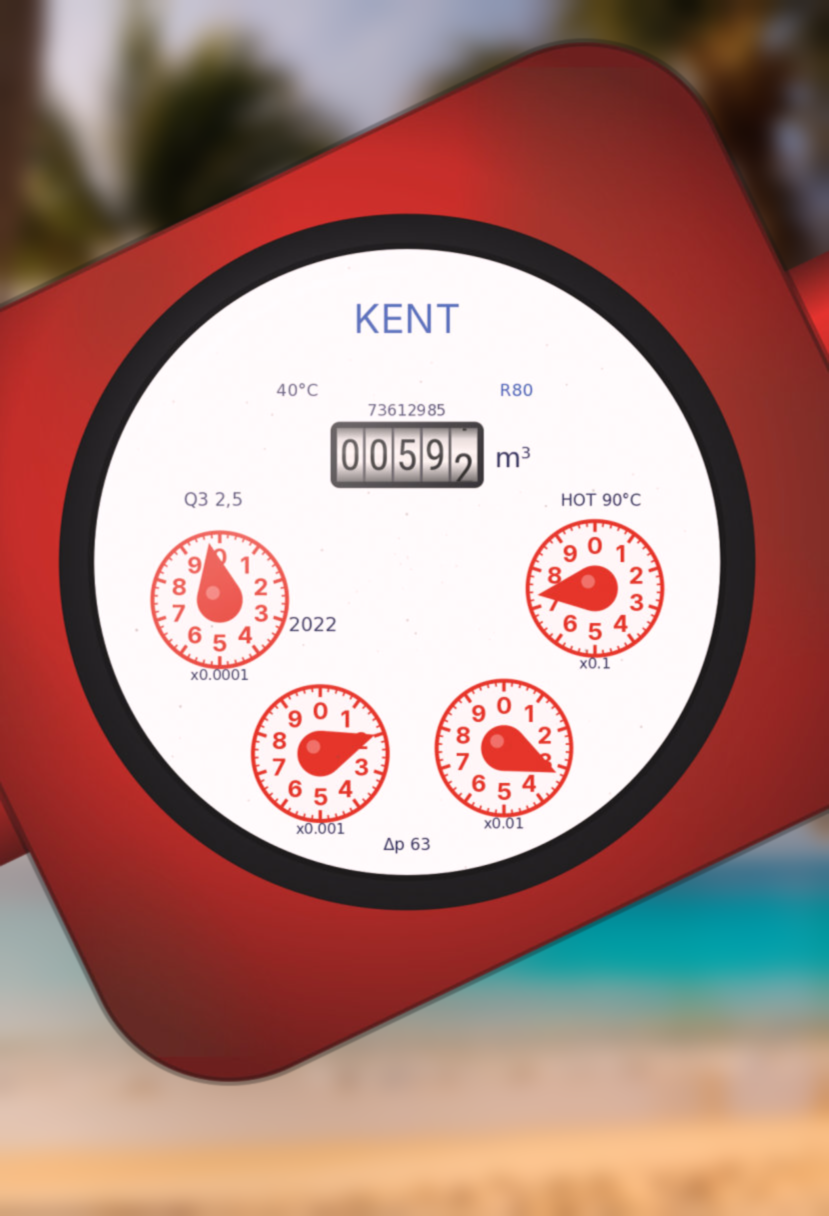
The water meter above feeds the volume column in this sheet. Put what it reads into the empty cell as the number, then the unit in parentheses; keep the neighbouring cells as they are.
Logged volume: 591.7319 (m³)
